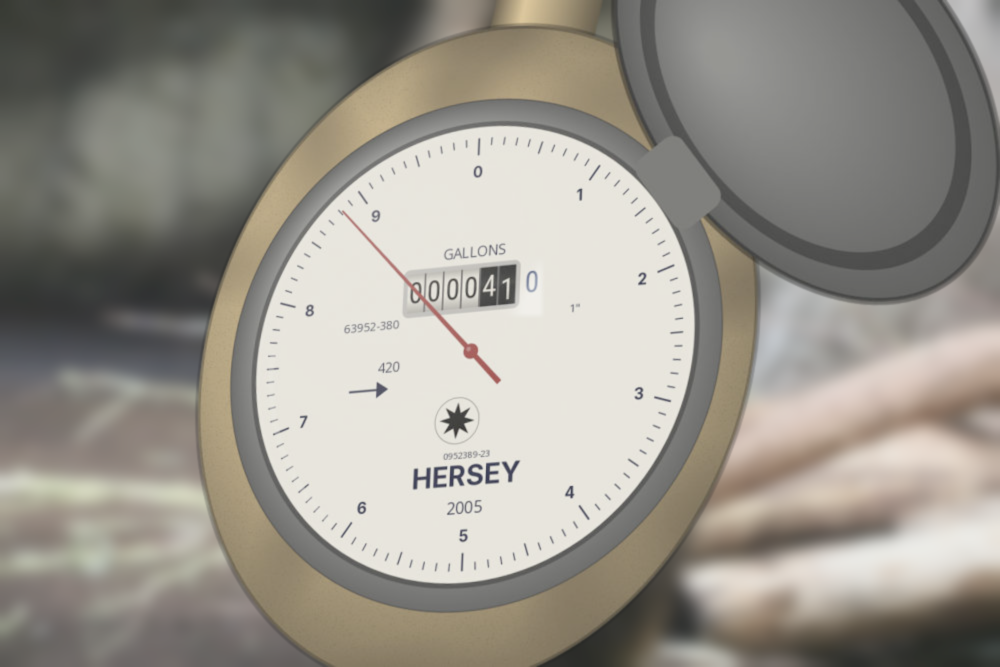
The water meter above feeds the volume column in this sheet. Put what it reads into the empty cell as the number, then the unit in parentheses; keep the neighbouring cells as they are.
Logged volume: 408.8 (gal)
